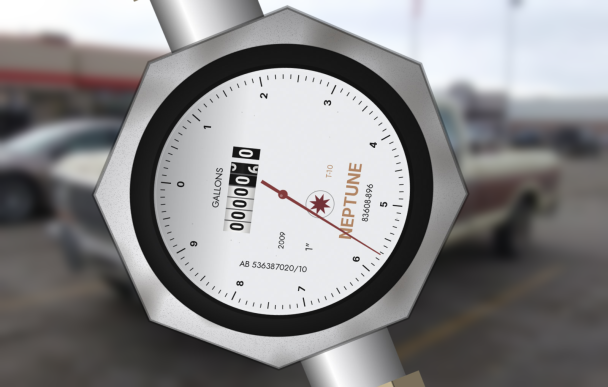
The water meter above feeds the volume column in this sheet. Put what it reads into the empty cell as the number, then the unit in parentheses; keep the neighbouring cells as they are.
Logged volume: 55.7 (gal)
